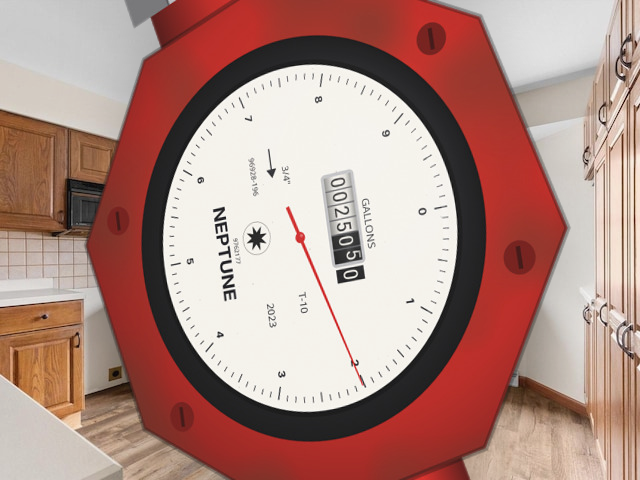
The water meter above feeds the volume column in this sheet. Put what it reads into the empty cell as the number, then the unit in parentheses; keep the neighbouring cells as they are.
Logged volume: 25052.0 (gal)
